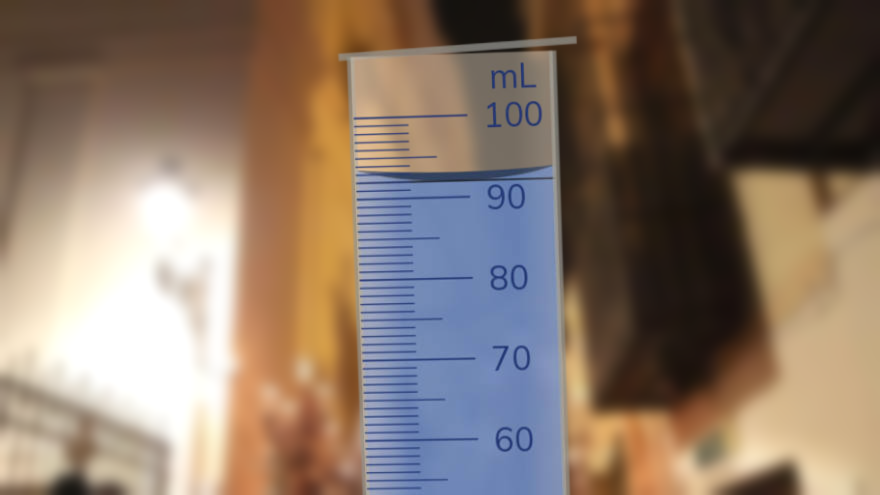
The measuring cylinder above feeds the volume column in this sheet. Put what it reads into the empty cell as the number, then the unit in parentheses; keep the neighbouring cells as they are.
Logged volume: 92 (mL)
